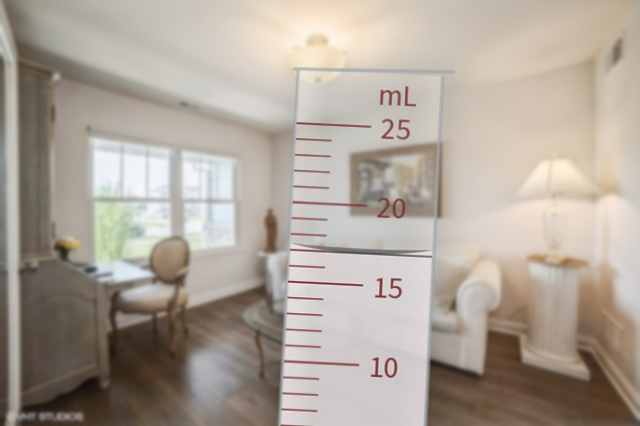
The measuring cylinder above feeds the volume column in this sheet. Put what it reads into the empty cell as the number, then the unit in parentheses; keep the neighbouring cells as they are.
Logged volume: 17 (mL)
